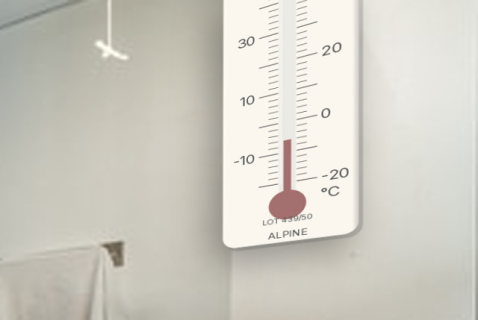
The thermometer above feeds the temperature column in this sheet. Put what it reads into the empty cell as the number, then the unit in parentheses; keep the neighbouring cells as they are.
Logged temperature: -6 (°C)
